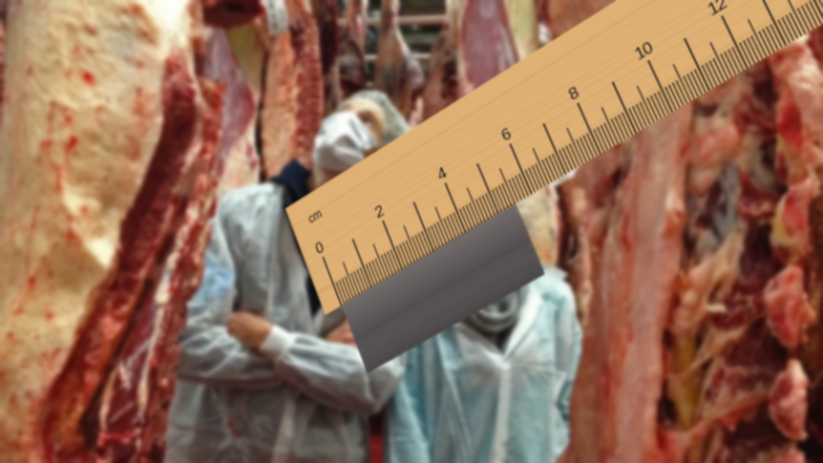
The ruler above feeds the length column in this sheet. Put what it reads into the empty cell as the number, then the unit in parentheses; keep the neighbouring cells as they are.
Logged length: 5.5 (cm)
